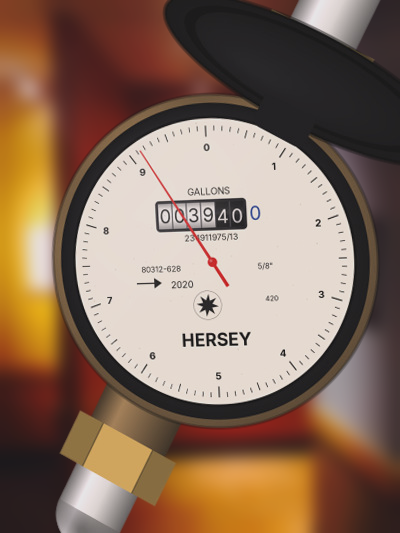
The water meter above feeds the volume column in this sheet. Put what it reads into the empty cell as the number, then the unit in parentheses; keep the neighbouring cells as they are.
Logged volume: 39399.1 (gal)
